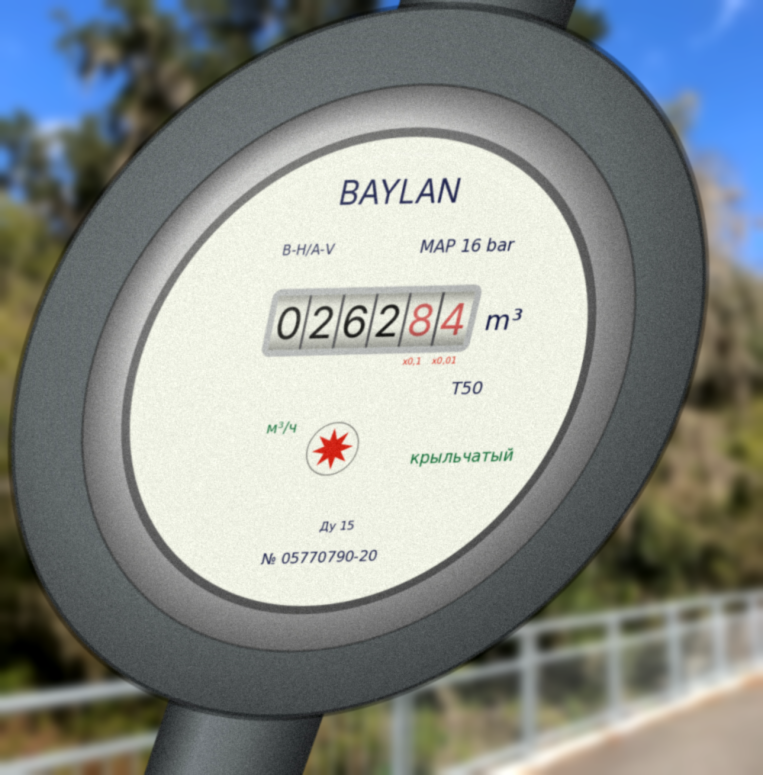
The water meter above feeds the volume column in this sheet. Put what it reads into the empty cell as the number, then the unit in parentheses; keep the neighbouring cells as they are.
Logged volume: 262.84 (m³)
